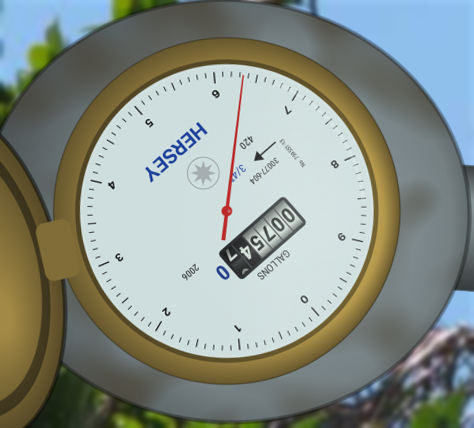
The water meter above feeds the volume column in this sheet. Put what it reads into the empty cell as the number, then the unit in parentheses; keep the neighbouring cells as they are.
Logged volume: 75466.3 (gal)
